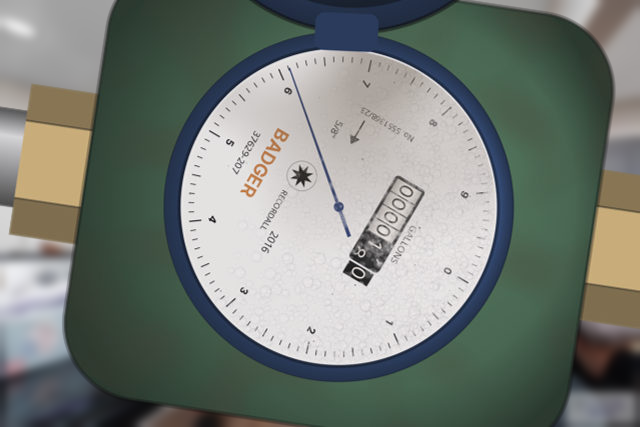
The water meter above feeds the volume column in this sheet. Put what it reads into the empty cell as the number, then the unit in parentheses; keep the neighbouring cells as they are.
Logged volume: 176.1 (gal)
